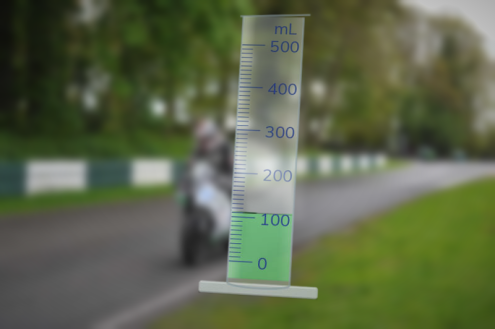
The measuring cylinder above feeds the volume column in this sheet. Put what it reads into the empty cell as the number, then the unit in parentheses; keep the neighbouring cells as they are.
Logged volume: 110 (mL)
